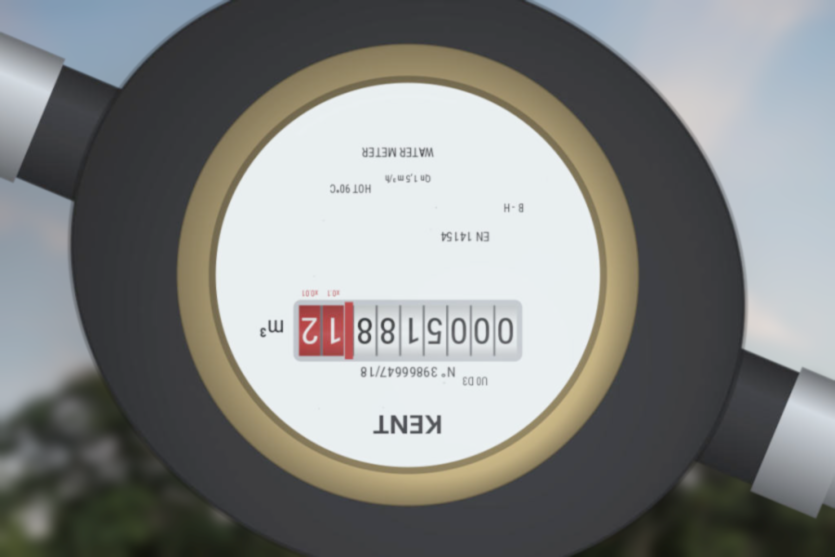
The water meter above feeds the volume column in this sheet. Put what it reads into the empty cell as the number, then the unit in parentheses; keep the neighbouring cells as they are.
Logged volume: 5188.12 (m³)
